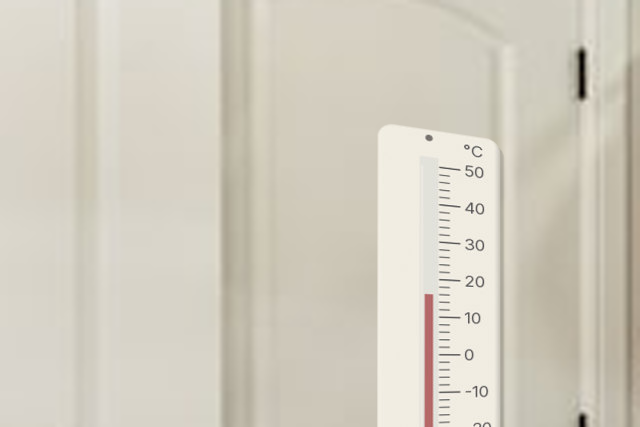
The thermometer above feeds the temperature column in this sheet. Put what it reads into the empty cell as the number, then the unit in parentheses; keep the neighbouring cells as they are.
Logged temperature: 16 (°C)
